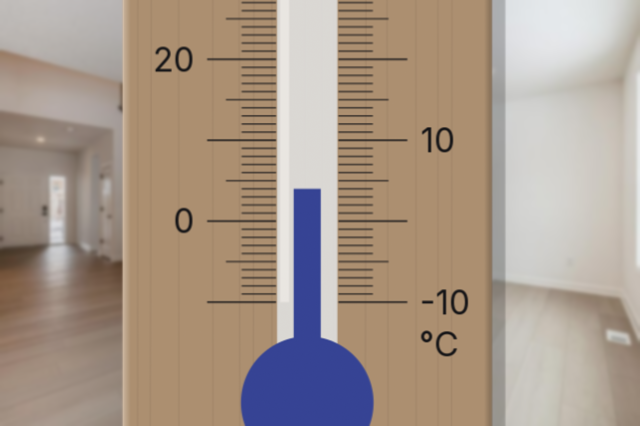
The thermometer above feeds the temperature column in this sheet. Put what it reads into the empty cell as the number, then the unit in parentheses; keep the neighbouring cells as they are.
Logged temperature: 4 (°C)
